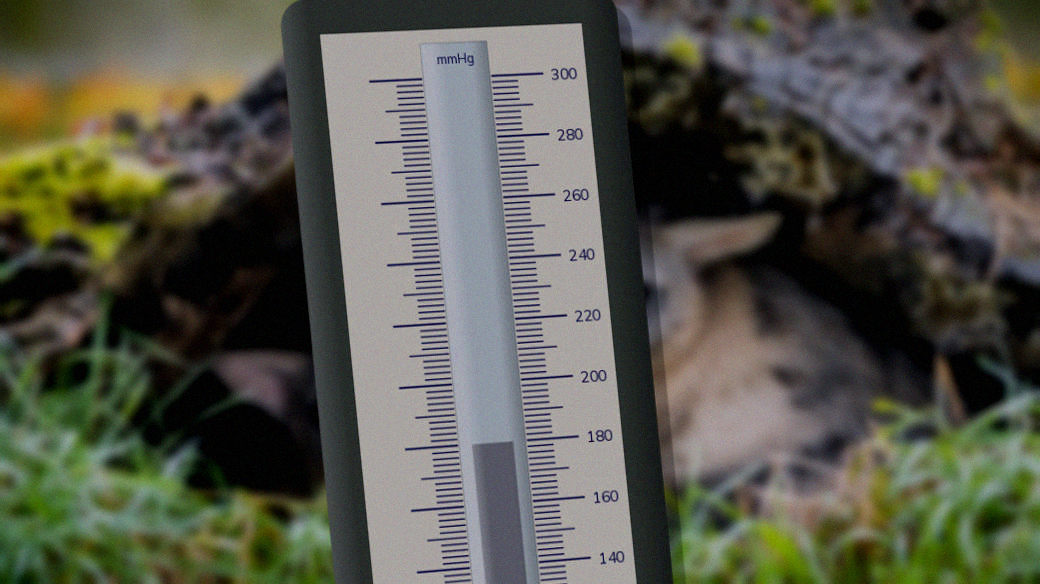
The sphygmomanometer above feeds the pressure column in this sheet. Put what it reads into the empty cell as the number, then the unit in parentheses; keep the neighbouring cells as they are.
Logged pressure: 180 (mmHg)
